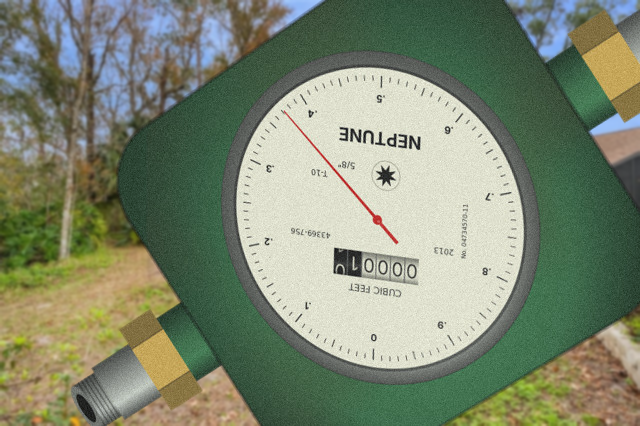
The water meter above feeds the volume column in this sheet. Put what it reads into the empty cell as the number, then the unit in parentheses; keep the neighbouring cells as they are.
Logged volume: 10.37 (ft³)
